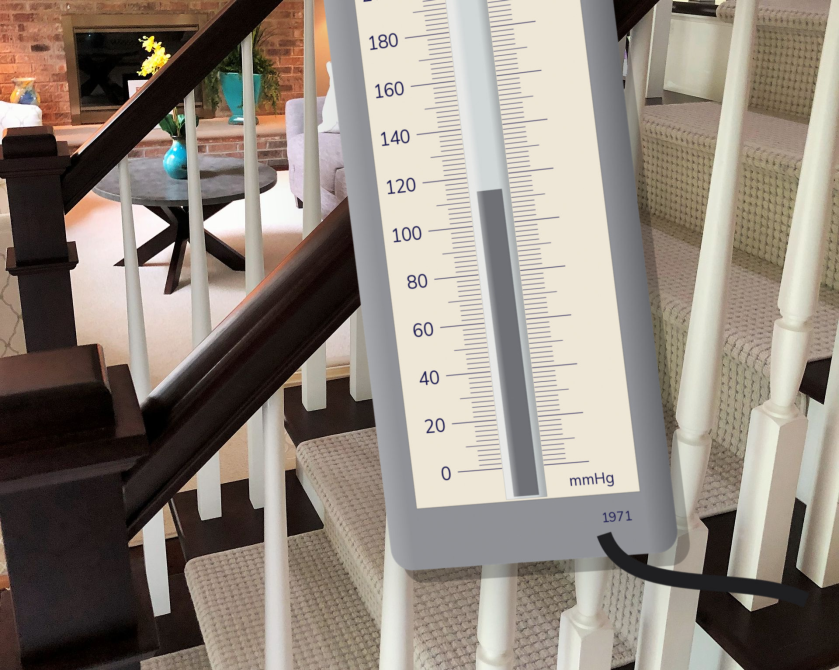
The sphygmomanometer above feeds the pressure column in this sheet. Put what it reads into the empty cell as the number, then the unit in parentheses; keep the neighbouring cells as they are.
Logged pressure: 114 (mmHg)
